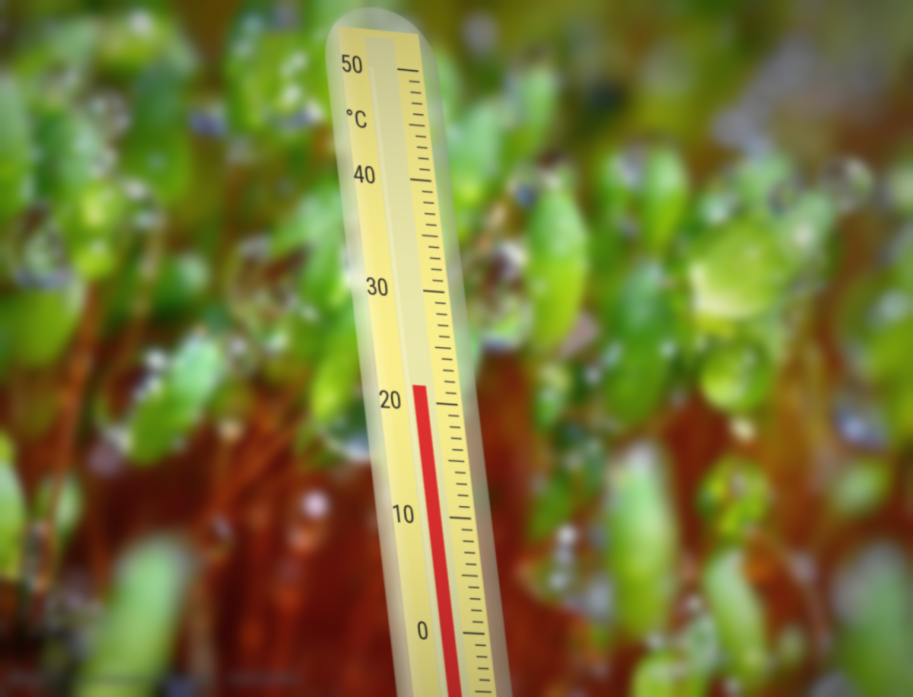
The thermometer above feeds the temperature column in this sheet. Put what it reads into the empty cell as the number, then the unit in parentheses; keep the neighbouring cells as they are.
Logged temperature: 21.5 (°C)
